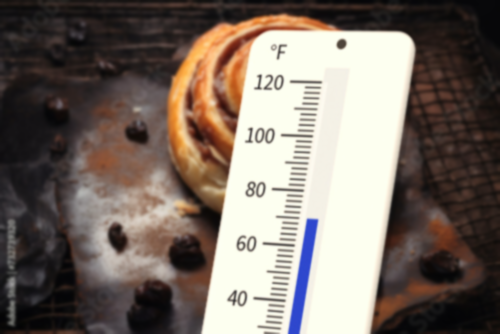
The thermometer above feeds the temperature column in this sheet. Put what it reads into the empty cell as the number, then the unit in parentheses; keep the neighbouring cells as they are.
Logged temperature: 70 (°F)
